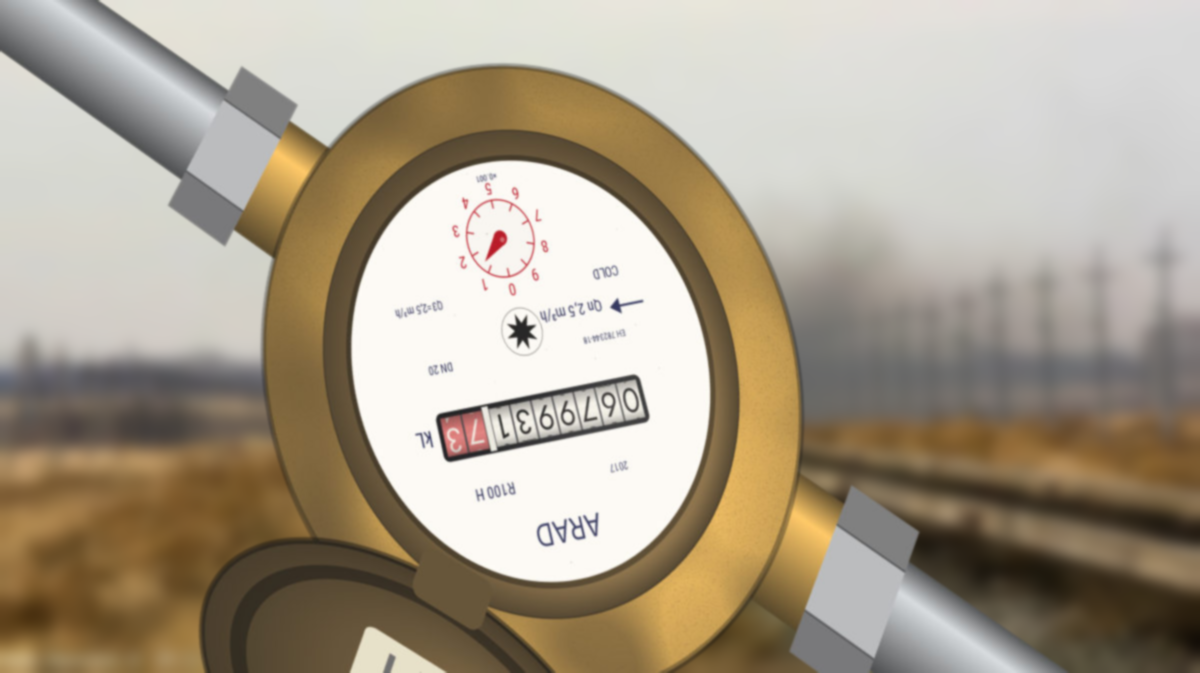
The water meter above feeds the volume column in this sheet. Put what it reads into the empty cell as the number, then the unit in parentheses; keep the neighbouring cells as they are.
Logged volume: 679931.731 (kL)
